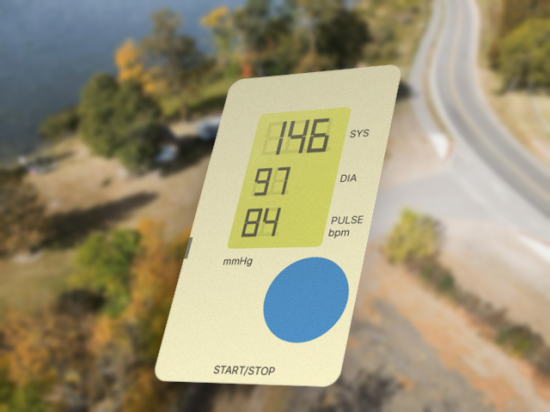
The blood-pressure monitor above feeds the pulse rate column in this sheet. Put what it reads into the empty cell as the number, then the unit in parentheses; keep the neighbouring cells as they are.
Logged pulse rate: 84 (bpm)
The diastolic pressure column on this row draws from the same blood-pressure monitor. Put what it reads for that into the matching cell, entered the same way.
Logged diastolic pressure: 97 (mmHg)
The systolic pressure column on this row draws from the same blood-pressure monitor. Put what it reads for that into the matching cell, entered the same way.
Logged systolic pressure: 146 (mmHg)
